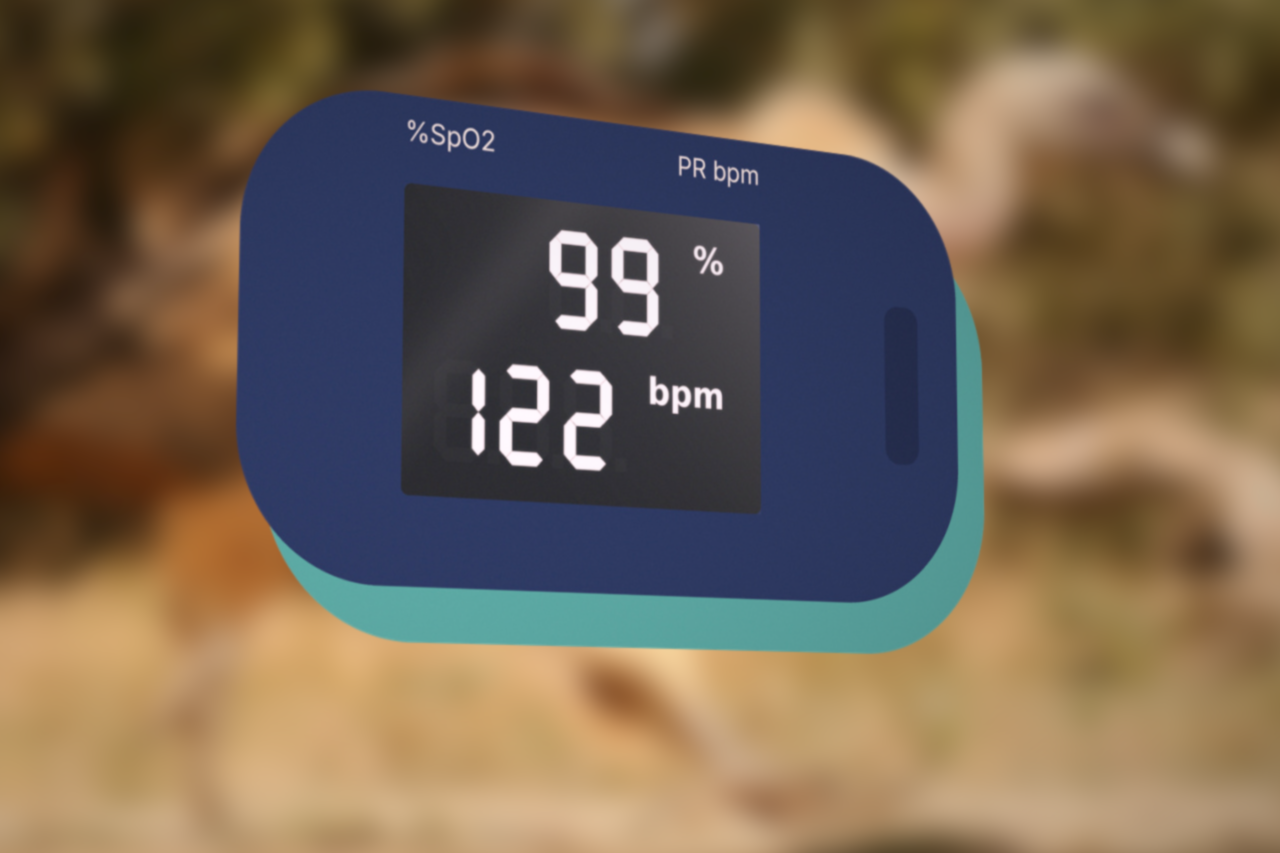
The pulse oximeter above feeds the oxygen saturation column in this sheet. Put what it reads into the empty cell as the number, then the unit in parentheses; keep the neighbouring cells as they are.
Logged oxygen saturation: 99 (%)
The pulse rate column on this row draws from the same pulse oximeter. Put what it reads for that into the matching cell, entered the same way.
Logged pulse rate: 122 (bpm)
